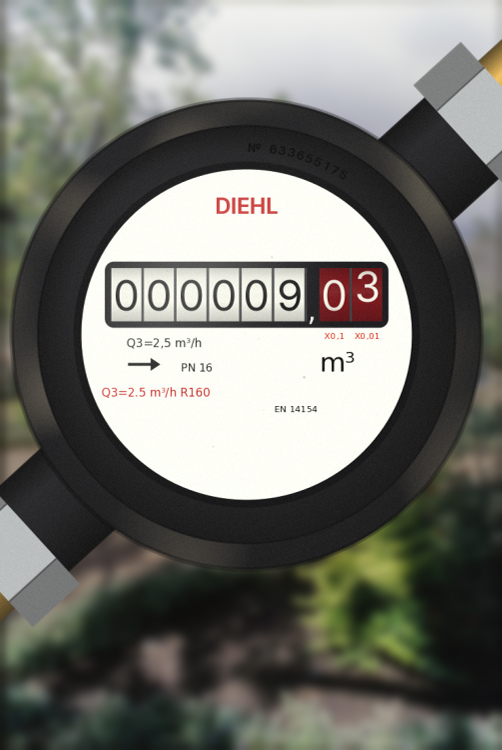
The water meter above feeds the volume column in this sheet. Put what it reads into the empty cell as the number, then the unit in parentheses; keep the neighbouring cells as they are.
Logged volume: 9.03 (m³)
